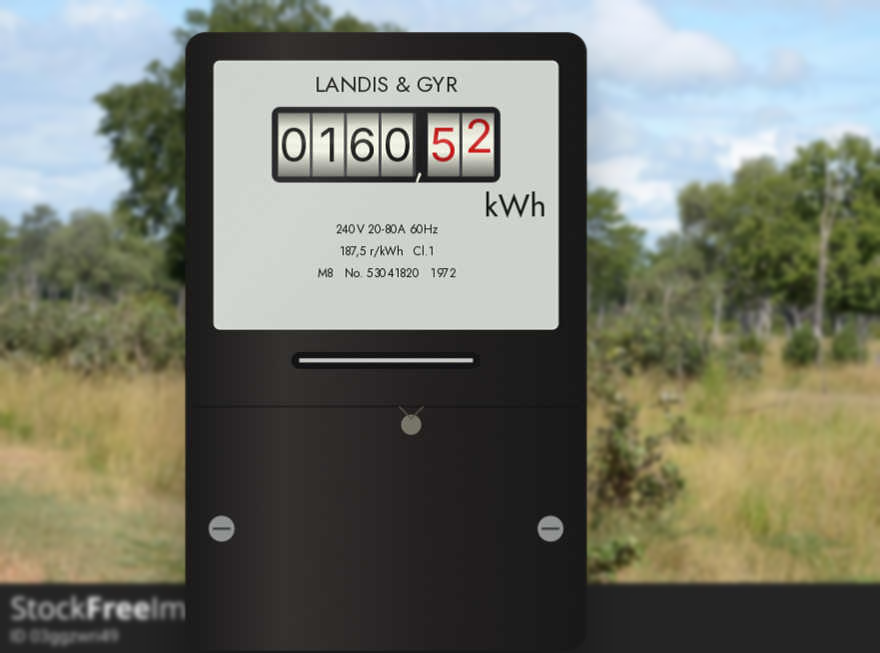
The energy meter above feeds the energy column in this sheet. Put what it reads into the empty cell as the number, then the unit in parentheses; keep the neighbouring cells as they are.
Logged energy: 160.52 (kWh)
